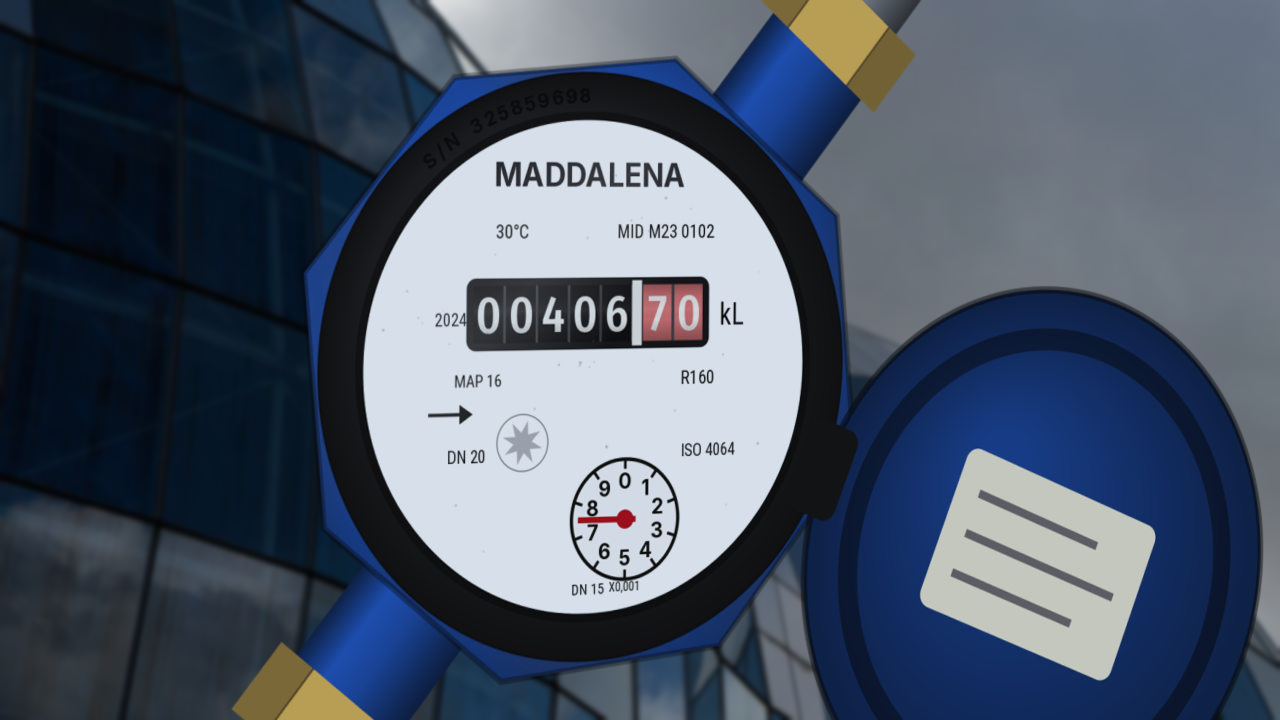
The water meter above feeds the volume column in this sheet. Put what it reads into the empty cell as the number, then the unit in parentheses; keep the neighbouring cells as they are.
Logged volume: 406.707 (kL)
